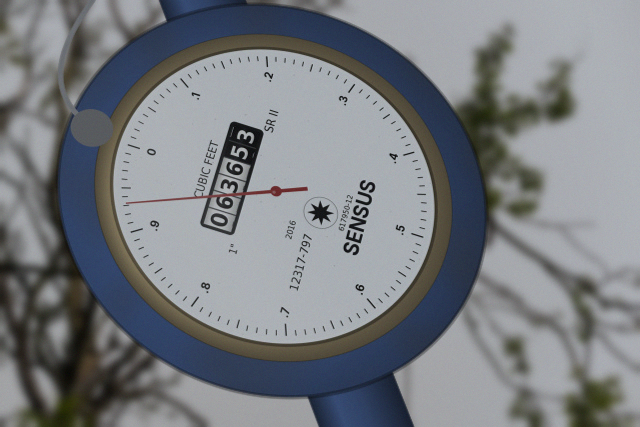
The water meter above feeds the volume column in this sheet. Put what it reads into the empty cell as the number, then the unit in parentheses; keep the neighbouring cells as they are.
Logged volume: 63652.93 (ft³)
